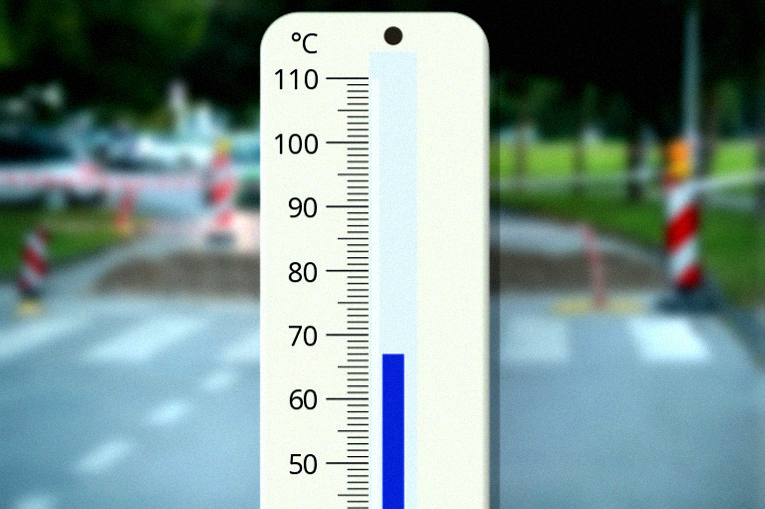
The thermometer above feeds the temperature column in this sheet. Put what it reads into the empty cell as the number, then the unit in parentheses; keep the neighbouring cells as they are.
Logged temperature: 67 (°C)
